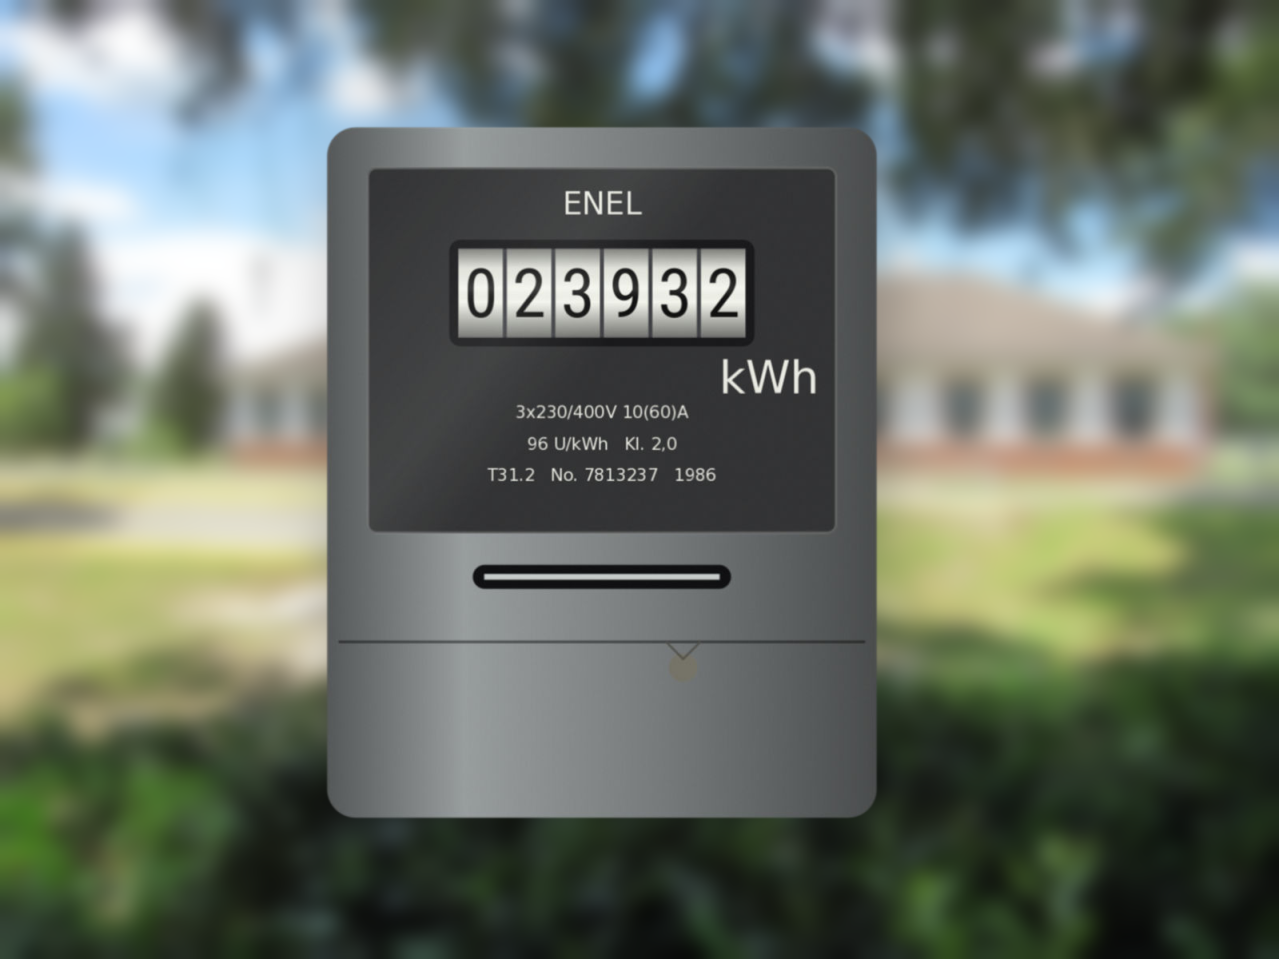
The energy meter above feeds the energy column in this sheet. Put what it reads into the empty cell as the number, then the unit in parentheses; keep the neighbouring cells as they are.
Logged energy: 23932 (kWh)
